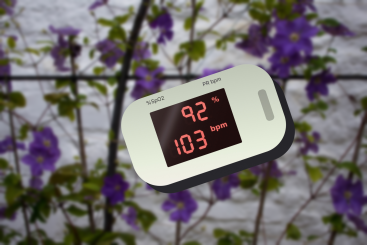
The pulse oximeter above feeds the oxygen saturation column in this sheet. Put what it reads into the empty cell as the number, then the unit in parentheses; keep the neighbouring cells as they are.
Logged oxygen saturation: 92 (%)
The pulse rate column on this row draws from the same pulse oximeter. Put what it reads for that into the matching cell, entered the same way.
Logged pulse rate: 103 (bpm)
